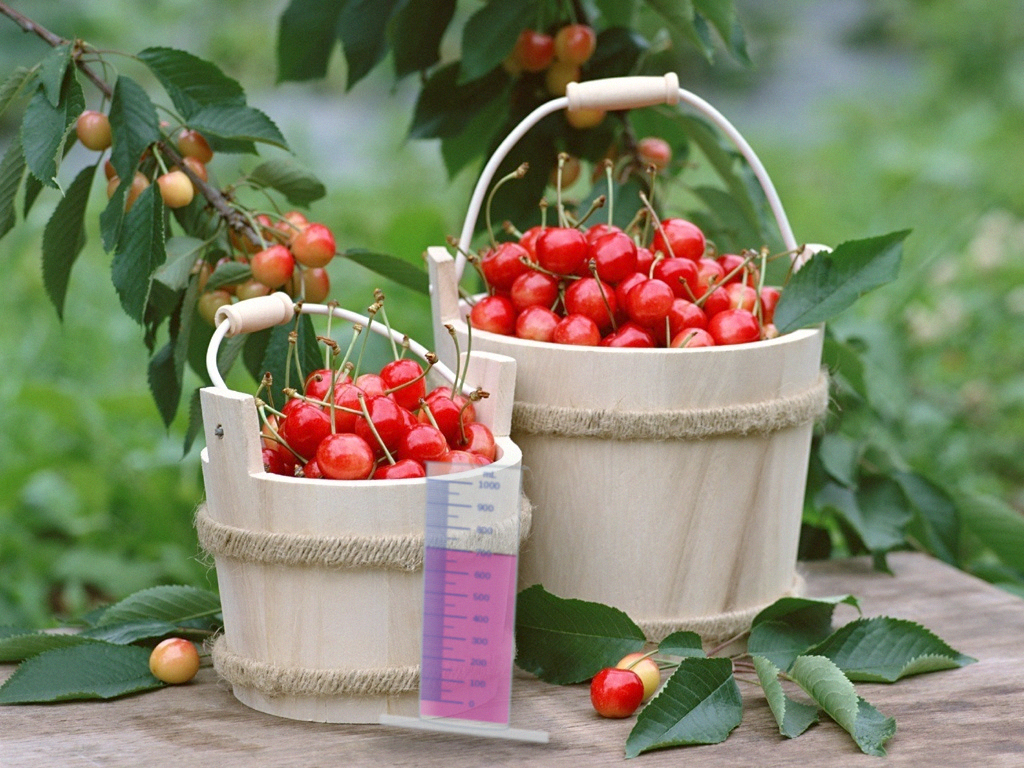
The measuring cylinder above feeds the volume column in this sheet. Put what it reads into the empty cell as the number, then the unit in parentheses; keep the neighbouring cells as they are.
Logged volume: 700 (mL)
